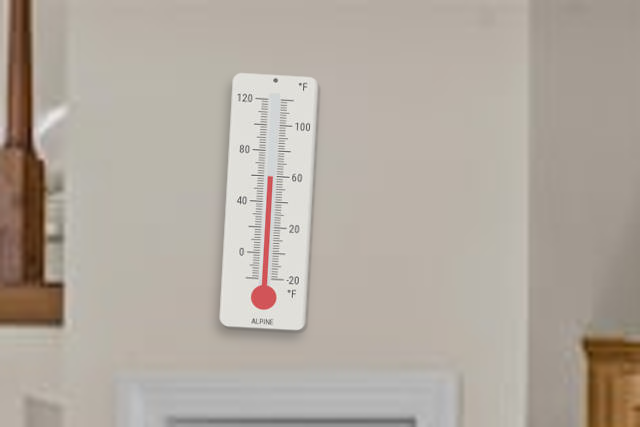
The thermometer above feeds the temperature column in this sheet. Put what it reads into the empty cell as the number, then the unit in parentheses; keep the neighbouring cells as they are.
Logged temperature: 60 (°F)
